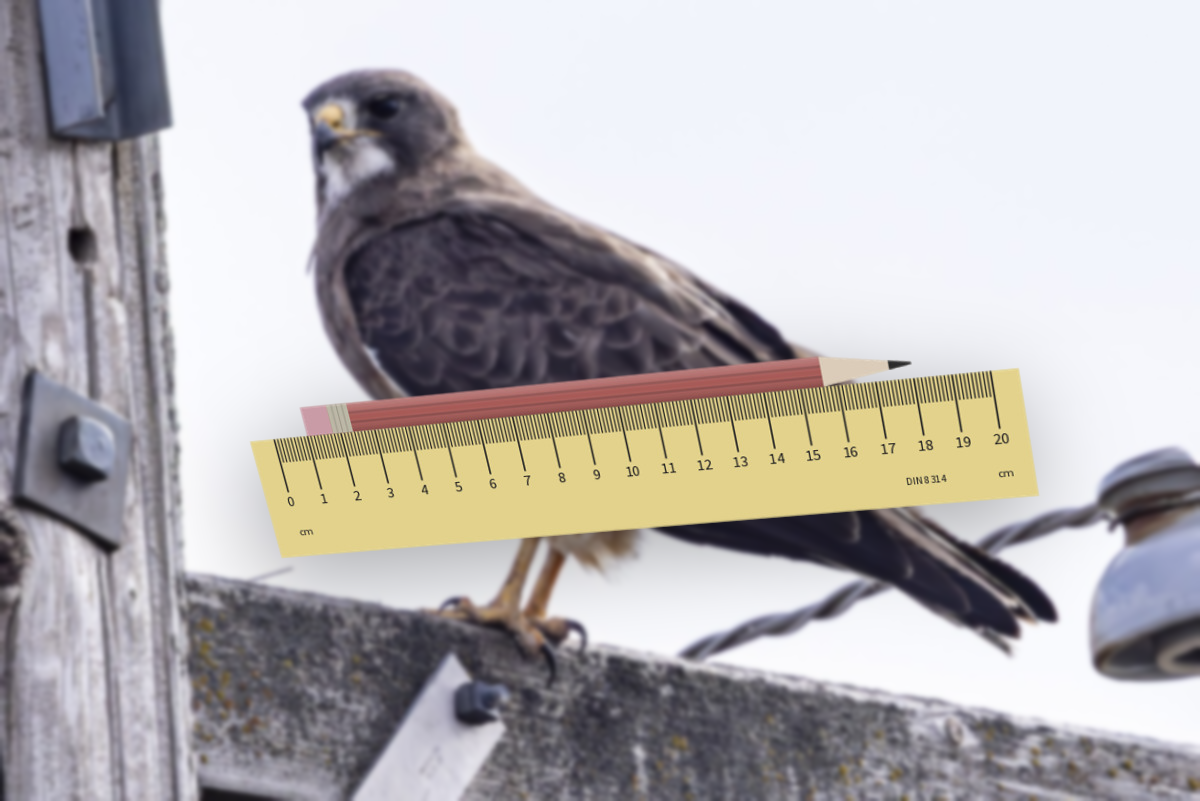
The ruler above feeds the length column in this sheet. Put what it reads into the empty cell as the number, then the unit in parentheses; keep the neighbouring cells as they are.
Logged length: 17 (cm)
